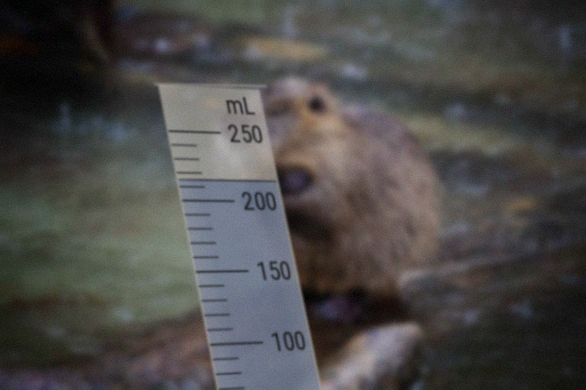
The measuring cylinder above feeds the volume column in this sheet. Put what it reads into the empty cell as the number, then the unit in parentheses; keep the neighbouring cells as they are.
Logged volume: 215 (mL)
